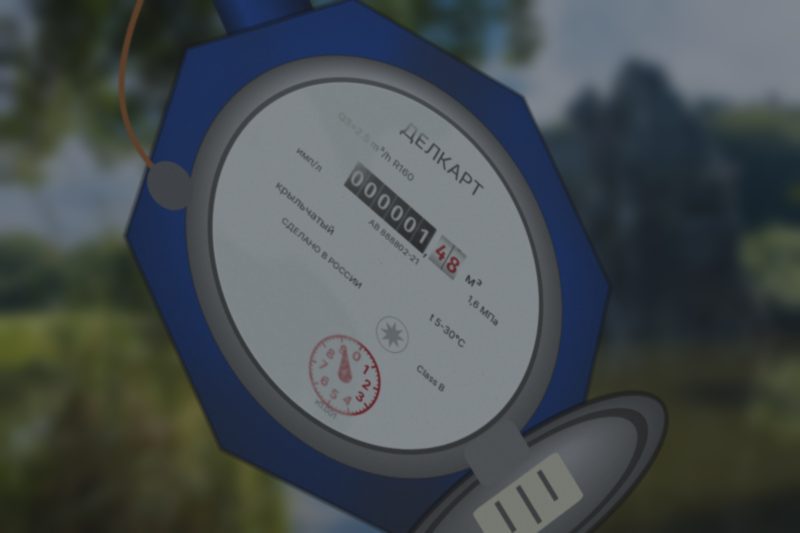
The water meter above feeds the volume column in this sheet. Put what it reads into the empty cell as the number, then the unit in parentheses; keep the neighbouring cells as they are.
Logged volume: 1.479 (m³)
